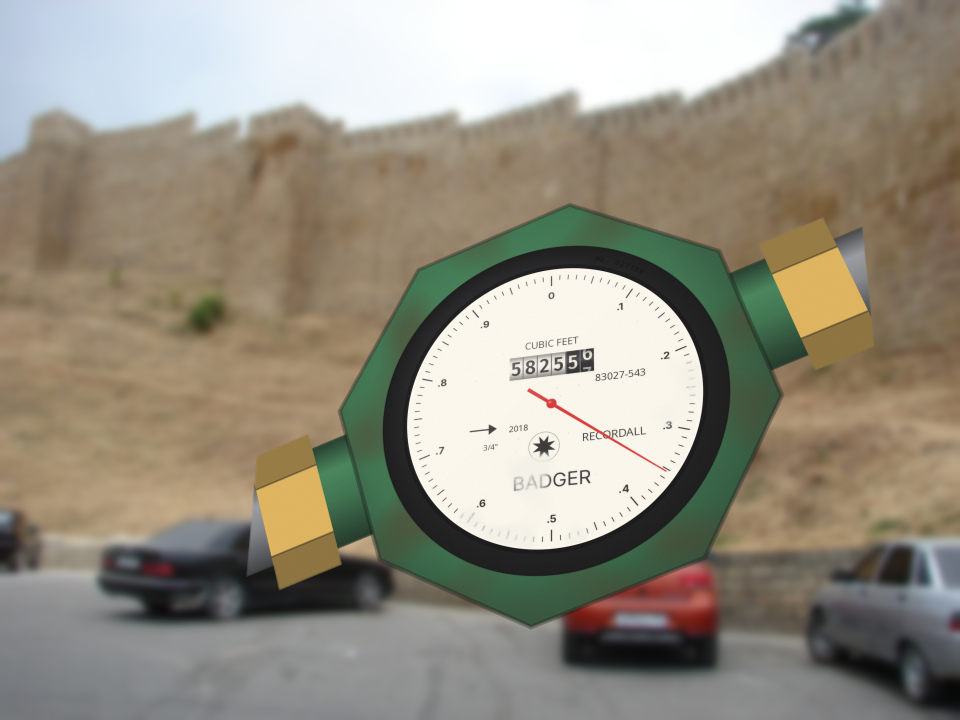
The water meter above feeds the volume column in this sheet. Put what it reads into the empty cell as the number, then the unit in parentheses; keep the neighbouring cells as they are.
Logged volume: 582556.35 (ft³)
